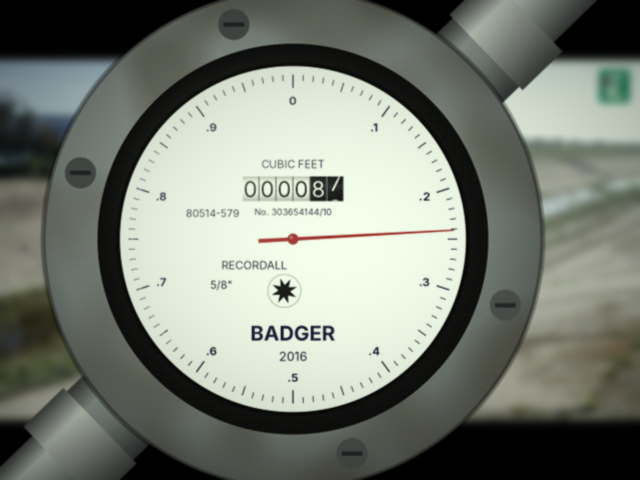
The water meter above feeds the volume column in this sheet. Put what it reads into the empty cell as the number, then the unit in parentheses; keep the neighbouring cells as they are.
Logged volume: 87.24 (ft³)
